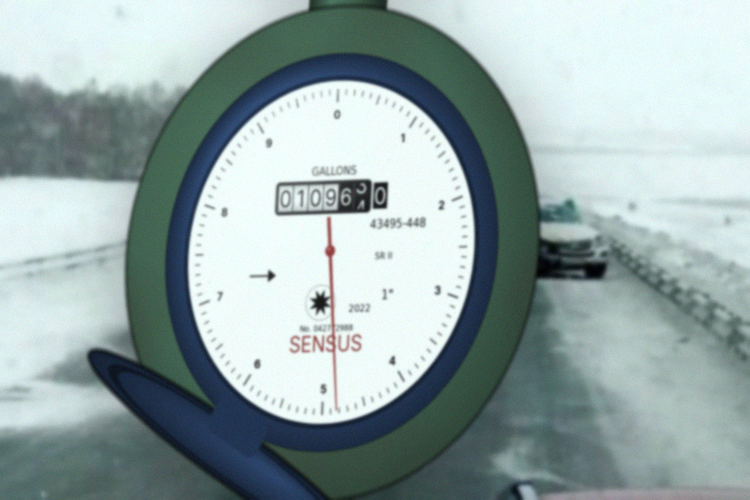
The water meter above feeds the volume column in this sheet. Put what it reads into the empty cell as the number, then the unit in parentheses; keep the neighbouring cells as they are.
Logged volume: 109634.8 (gal)
